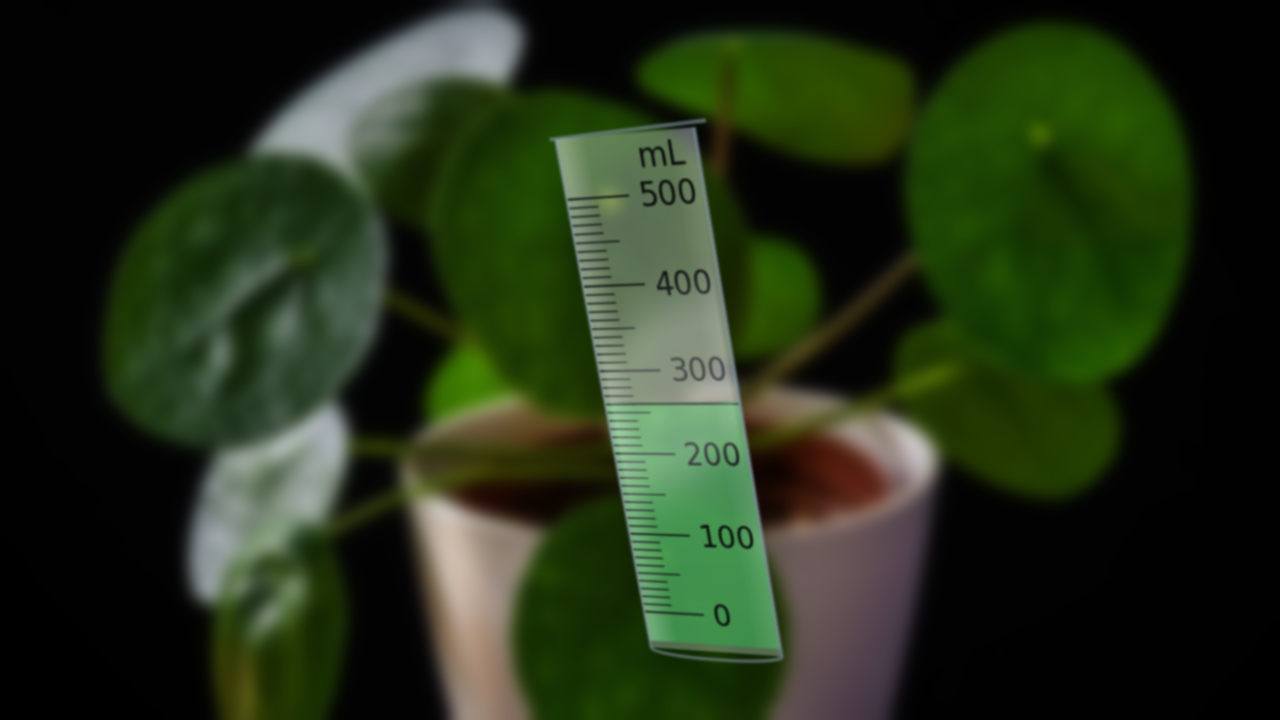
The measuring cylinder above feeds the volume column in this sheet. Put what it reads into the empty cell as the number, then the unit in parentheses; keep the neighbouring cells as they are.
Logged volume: 260 (mL)
